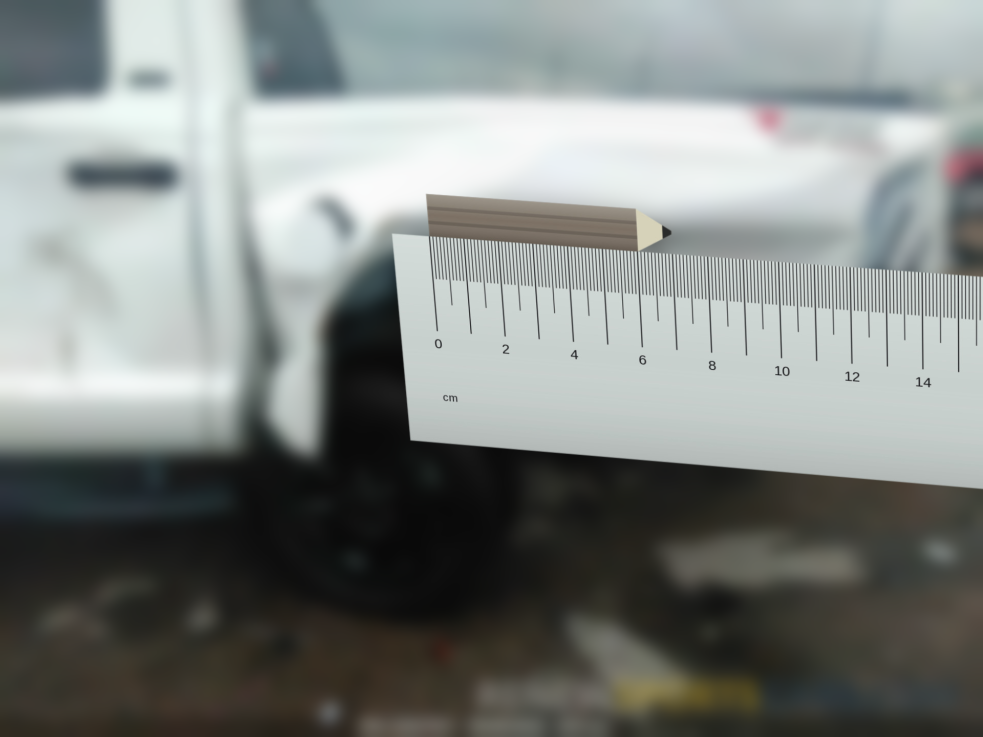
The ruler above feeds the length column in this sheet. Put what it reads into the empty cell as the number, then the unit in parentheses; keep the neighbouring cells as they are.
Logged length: 7 (cm)
